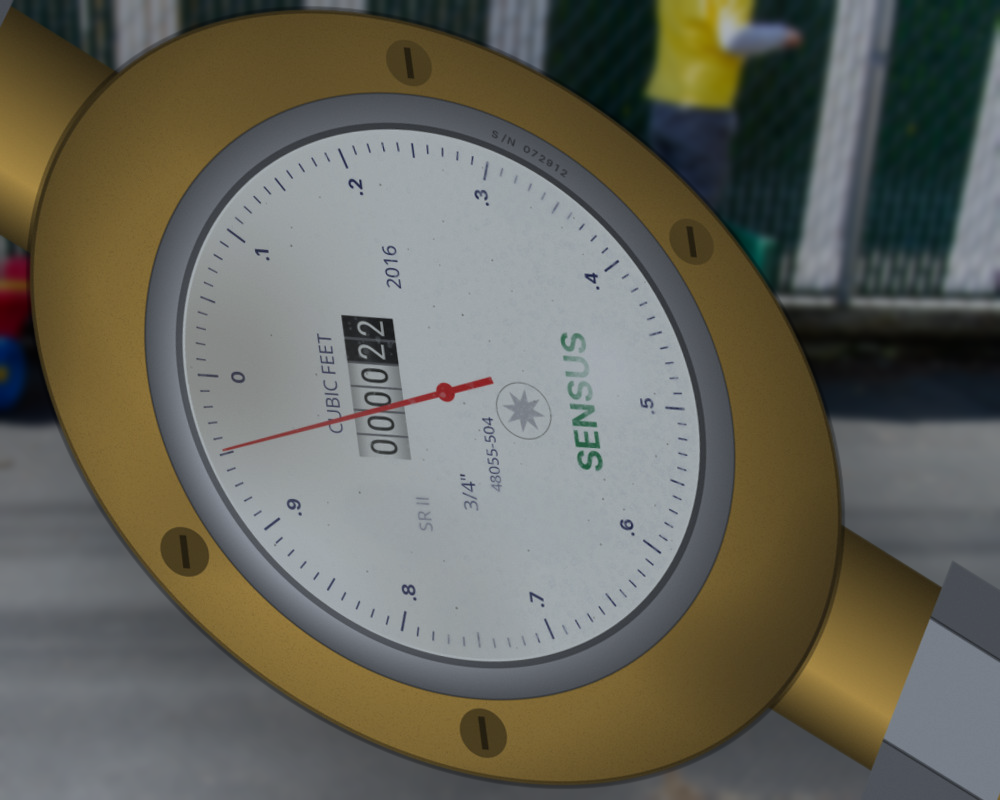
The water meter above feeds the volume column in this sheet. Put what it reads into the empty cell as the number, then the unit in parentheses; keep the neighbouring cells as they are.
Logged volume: 21.95 (ft³)
